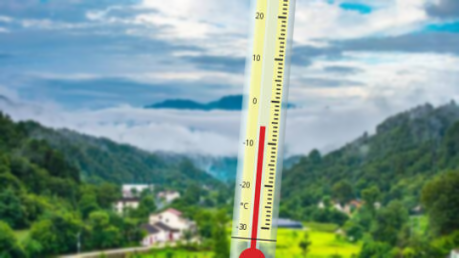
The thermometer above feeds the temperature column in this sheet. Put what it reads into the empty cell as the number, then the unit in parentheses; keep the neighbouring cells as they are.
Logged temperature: -6 (°C)
